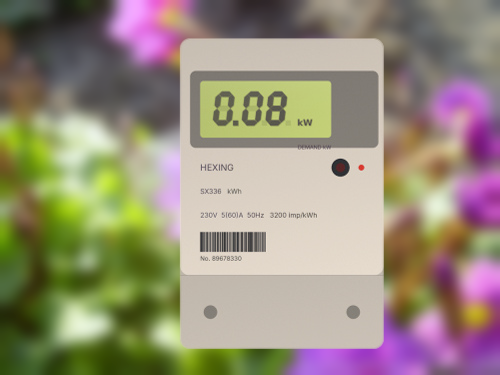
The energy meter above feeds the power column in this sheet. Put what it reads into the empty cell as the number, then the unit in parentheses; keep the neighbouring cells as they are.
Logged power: 0.08 (kW)
